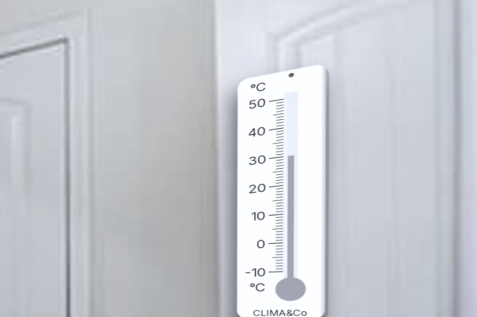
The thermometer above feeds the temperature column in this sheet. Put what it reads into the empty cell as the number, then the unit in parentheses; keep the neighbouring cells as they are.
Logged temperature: 30 (°C)
